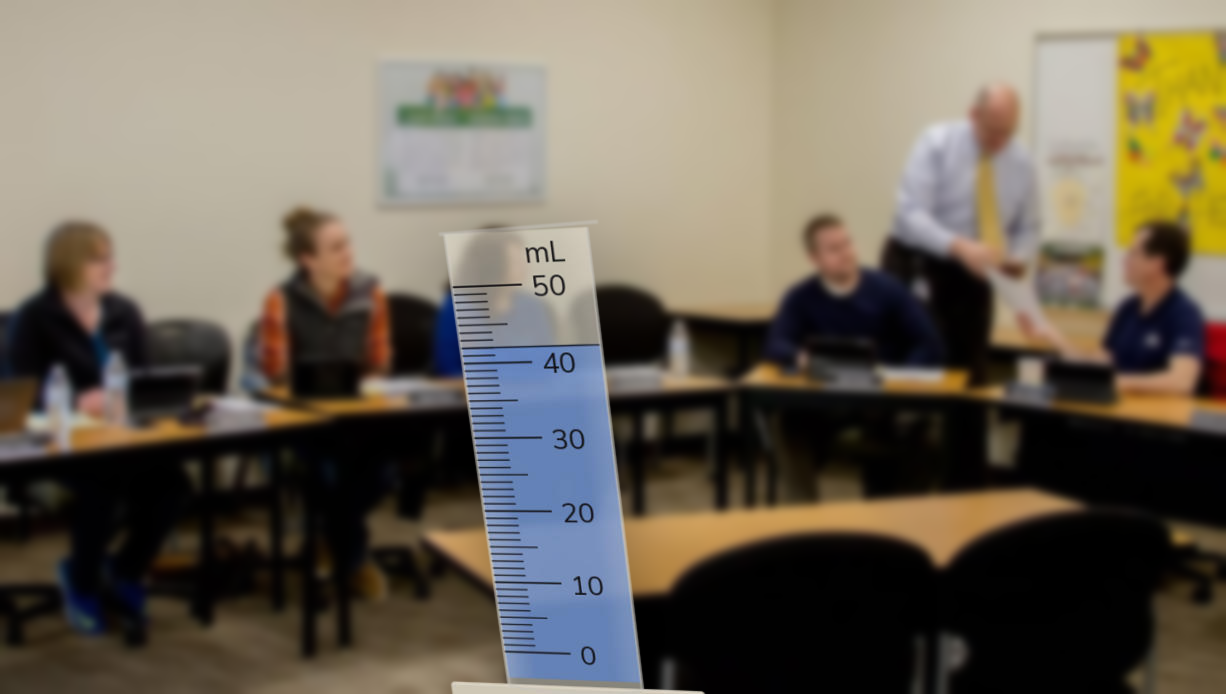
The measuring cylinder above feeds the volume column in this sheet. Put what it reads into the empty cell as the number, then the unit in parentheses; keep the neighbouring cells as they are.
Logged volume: 42 (mL)
